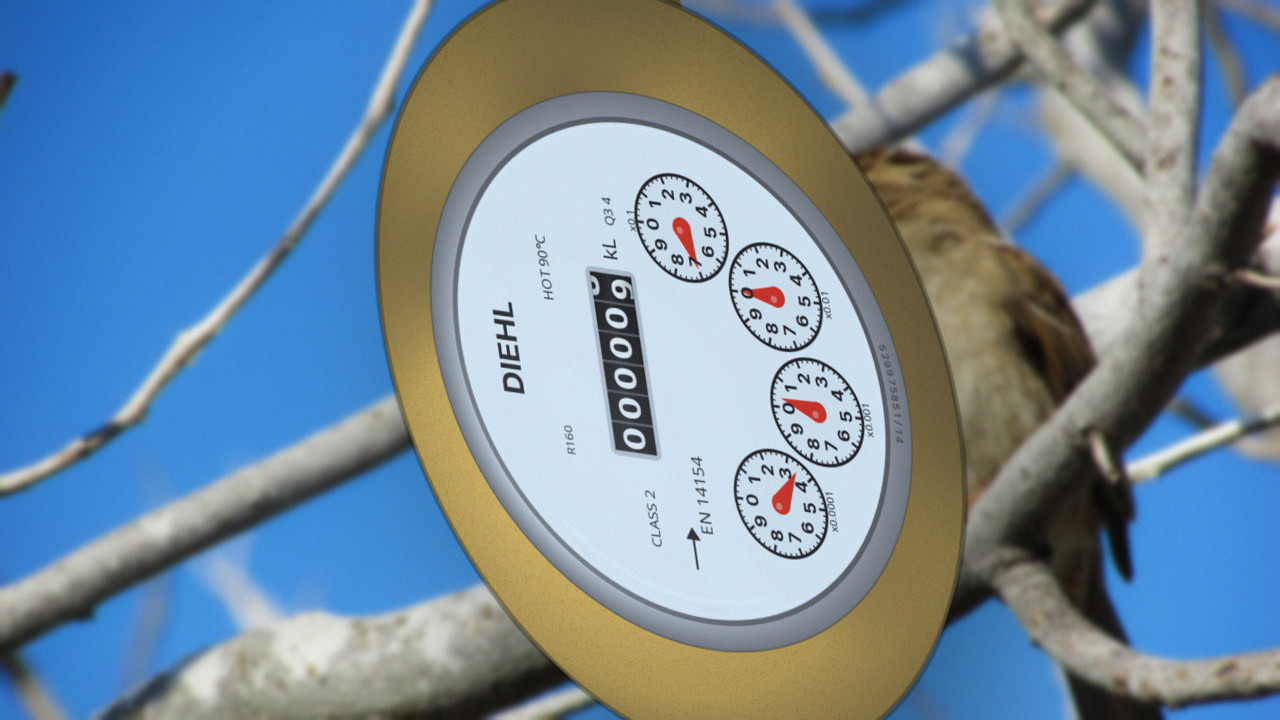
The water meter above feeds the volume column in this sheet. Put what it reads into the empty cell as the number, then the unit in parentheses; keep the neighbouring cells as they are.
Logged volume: 8.7003 (kL)
